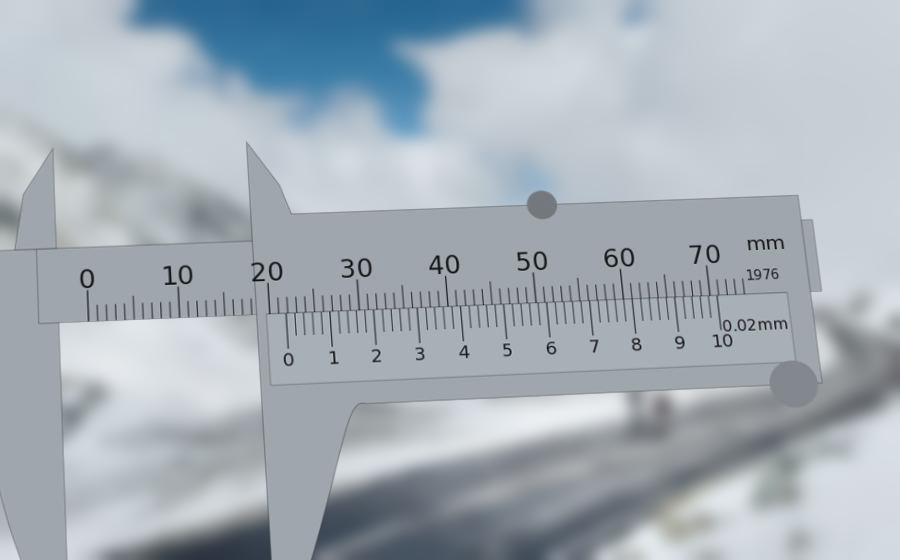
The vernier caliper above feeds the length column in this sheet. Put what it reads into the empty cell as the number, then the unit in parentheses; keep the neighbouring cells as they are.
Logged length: 21.8 (mm)
